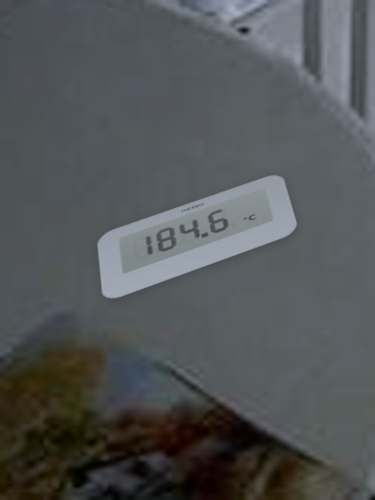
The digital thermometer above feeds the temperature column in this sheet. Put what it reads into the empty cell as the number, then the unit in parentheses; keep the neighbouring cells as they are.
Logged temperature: 184.6 (°C)
